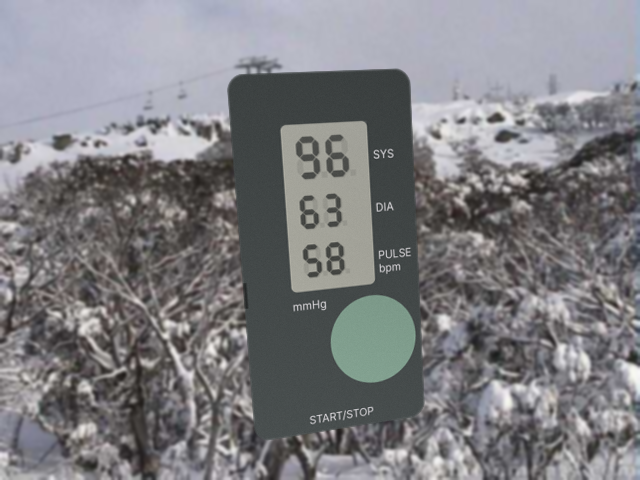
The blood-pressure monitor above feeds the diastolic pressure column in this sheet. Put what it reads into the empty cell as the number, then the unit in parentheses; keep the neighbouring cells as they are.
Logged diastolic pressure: 63 (mmHg)
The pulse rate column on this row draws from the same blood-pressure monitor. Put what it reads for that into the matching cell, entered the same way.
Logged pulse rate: 58 (bpm)
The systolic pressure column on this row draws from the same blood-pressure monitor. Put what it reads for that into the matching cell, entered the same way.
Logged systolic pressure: 96 (mmHg)
